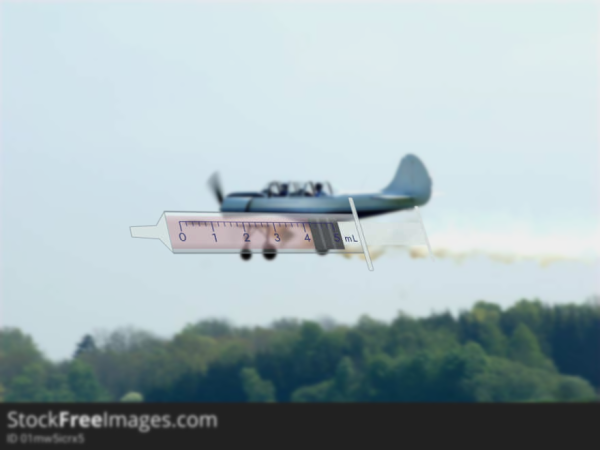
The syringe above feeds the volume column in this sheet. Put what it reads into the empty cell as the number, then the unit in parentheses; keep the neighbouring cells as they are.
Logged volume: 4.2 (mL)
